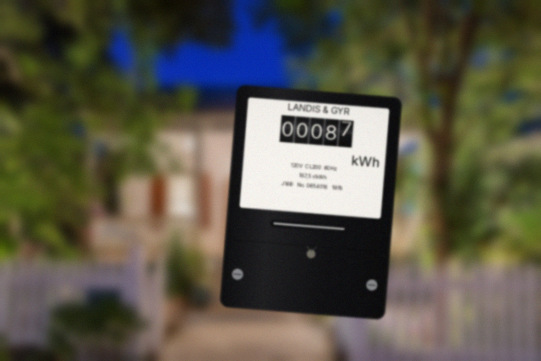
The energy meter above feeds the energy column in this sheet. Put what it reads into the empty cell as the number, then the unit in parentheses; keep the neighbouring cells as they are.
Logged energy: 87 (kWh)
